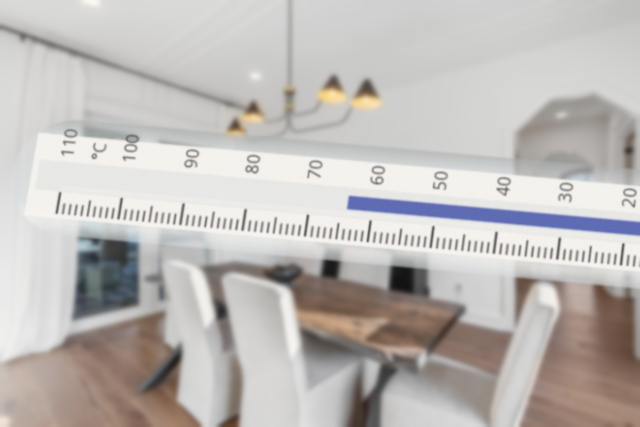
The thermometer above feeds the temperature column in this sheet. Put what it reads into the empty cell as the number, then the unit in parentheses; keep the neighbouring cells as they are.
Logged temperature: 64 (°C)
